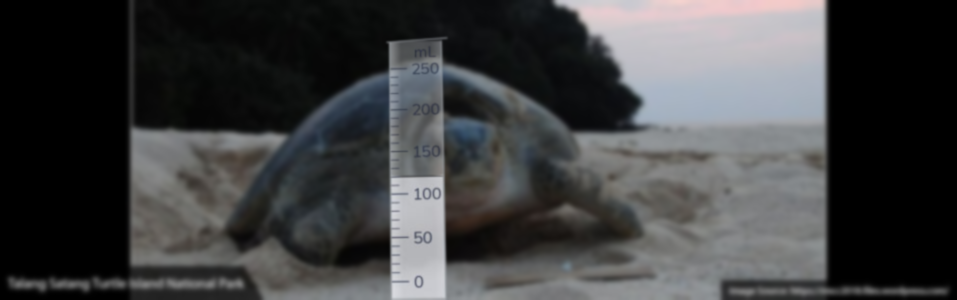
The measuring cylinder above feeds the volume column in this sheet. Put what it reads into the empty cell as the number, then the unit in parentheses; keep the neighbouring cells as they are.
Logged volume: 120 (mL)
